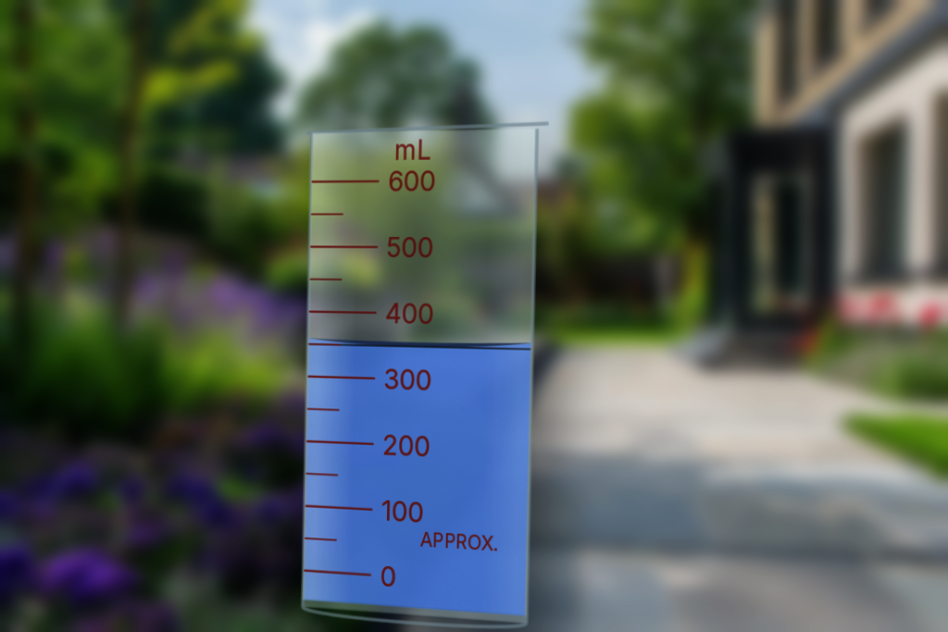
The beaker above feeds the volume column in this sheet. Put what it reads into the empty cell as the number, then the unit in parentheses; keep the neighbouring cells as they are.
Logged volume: 350 (mL)
